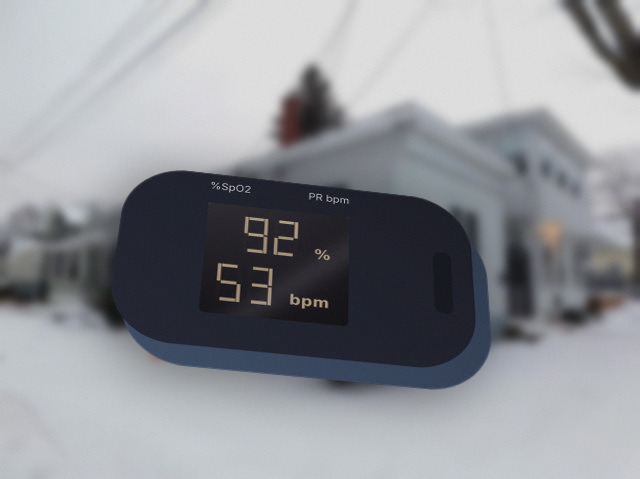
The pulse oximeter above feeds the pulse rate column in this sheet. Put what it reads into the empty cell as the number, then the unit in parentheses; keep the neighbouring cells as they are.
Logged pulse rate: 53 (bpm)
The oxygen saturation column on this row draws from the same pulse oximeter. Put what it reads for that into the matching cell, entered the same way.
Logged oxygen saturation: 92 (%)
